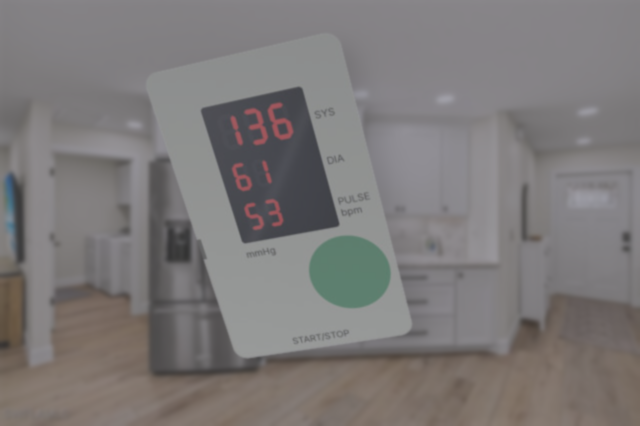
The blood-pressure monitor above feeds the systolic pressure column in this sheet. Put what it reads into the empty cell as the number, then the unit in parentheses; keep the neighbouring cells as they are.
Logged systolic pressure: 136 (mmHg)
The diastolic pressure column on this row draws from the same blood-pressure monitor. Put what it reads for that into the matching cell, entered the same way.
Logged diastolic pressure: 61 (mmHg)
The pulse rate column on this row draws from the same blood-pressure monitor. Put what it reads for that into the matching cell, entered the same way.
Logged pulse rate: 53 (bpm)
